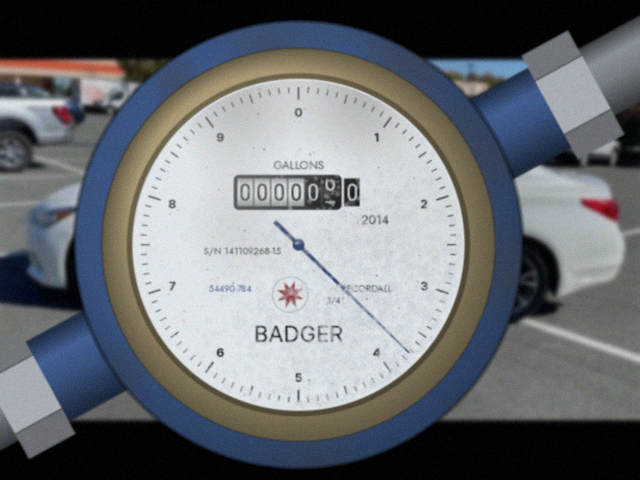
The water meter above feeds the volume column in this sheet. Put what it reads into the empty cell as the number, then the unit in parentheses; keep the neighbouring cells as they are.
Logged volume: 63.7 (gal)
